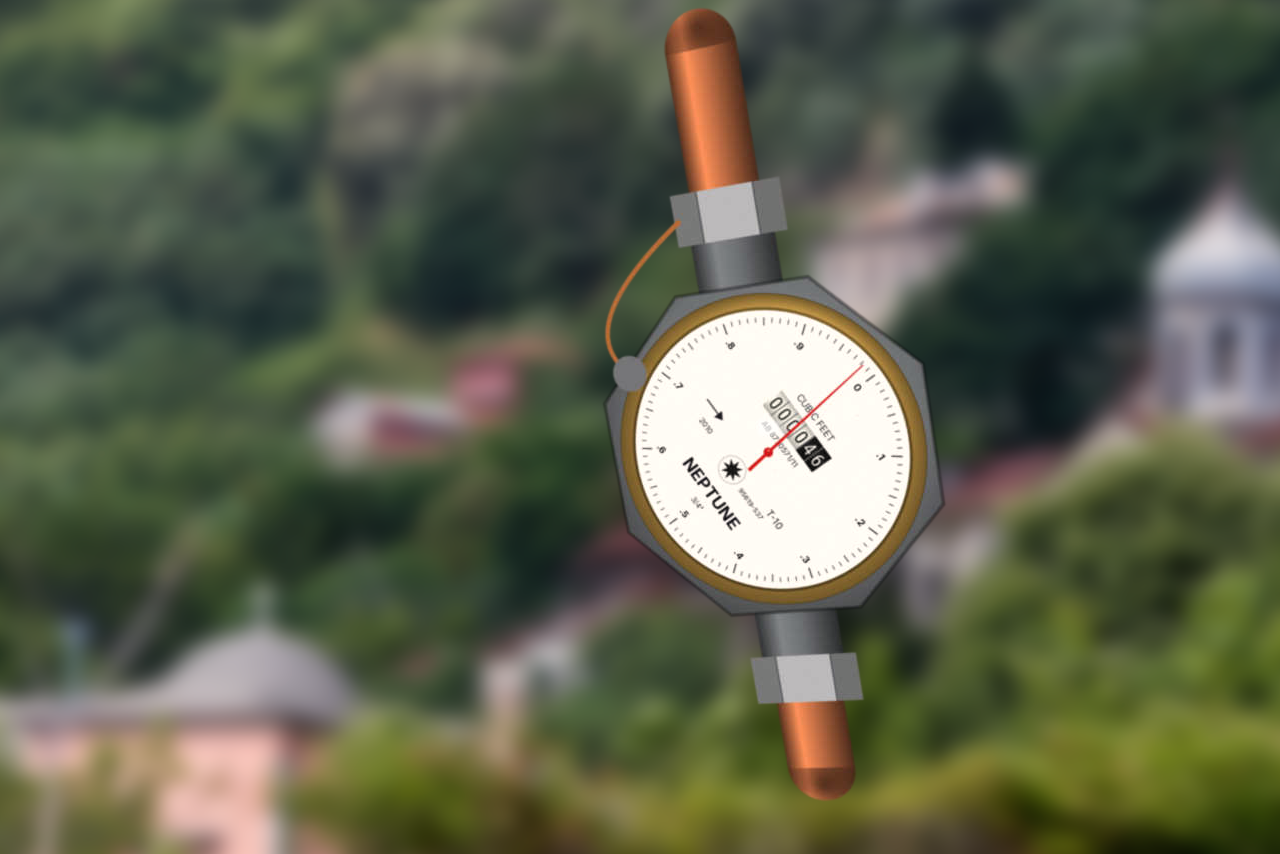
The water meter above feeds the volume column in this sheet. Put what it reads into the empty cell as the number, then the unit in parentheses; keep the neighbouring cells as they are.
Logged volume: 45.98 (ft³)
